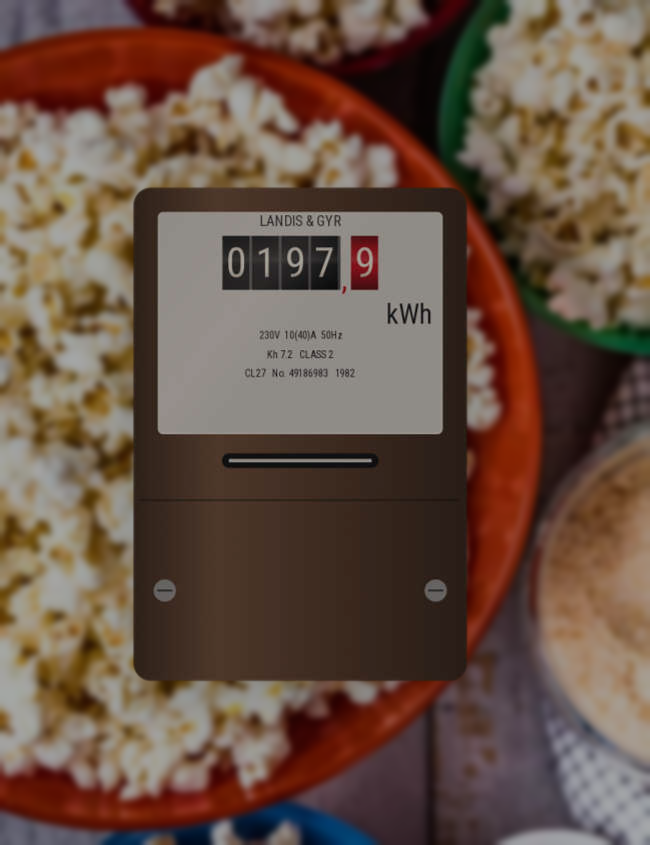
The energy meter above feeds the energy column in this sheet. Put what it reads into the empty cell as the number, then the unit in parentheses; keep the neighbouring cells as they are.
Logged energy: 197.9 (kWh)
